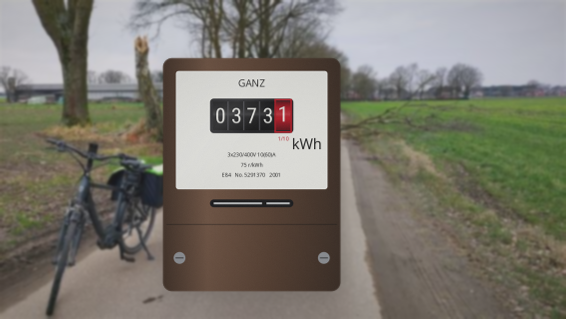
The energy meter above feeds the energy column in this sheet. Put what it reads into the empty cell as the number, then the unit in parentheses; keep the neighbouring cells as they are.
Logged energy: 373.1 (kWh)
